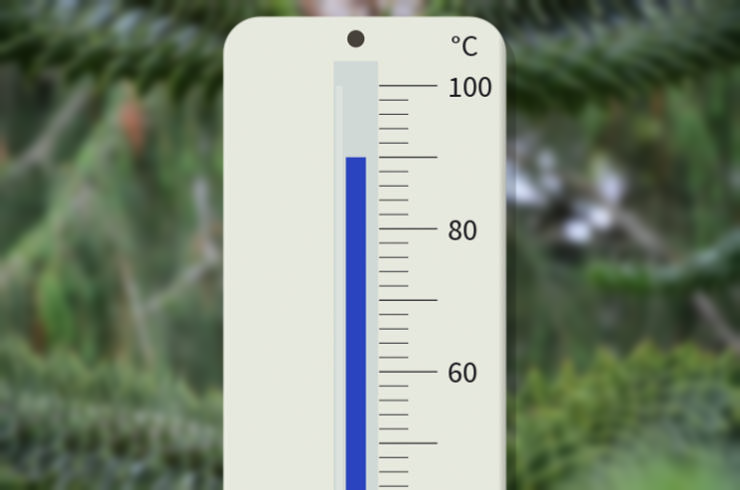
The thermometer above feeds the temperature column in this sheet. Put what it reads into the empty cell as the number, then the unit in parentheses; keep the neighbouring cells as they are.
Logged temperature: 90 (°C)
